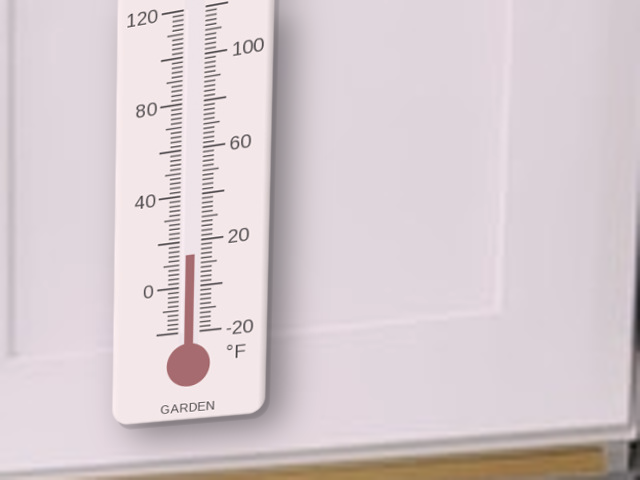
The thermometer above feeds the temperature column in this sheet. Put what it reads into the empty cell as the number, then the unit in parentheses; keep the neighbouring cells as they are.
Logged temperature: 14 (°F)
